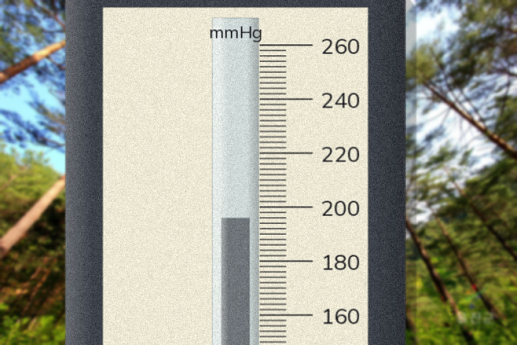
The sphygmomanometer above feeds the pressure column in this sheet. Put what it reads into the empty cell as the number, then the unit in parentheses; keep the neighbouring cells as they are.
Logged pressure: 196 (mmHg)
